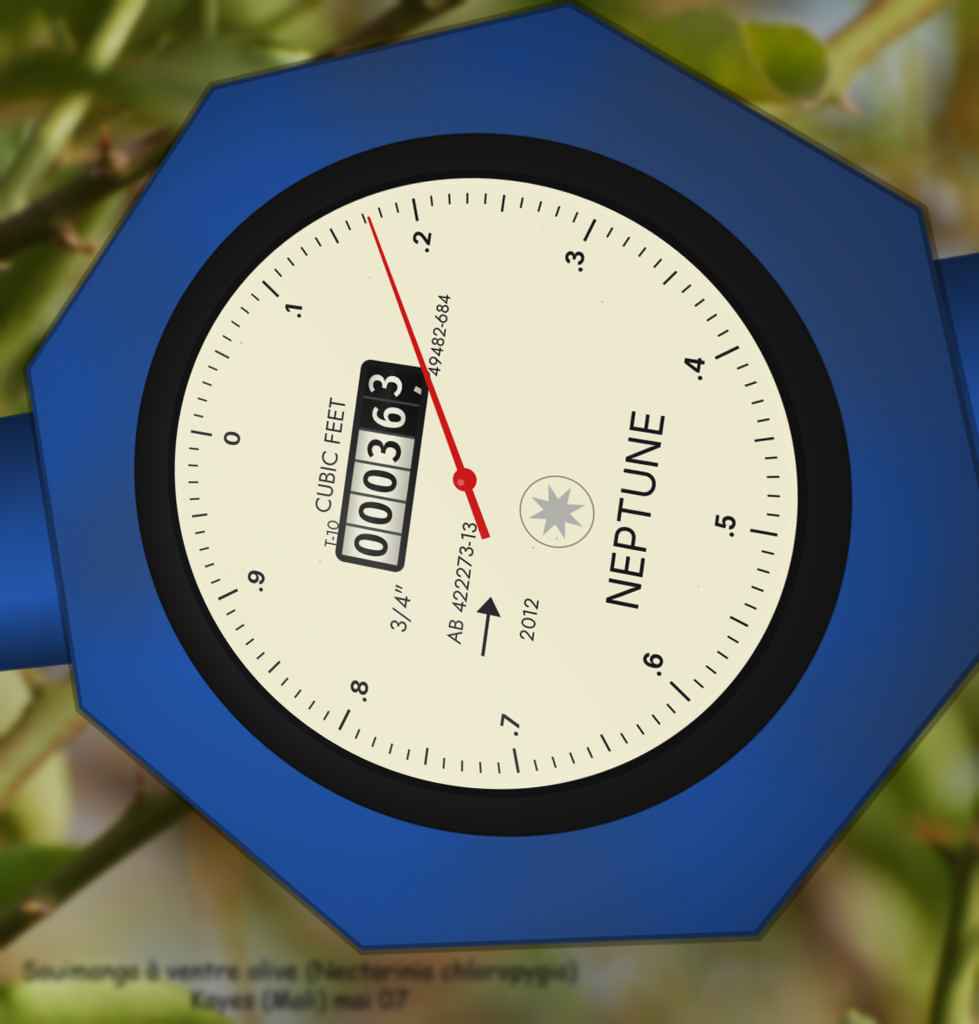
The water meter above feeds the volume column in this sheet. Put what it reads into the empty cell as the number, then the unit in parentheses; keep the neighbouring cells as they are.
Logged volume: 363.17 (ft³)
